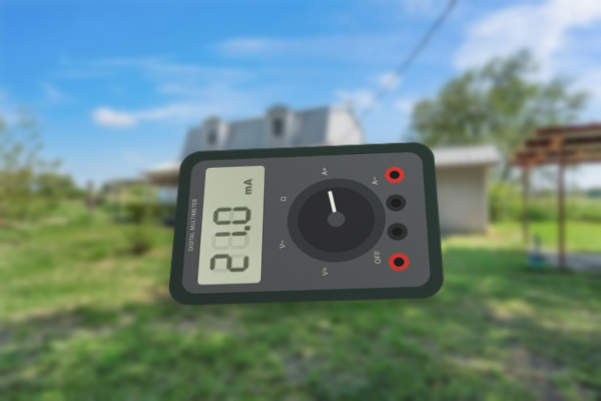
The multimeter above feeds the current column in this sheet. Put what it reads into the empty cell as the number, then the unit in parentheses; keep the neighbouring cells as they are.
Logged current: 21.0 (mA)
